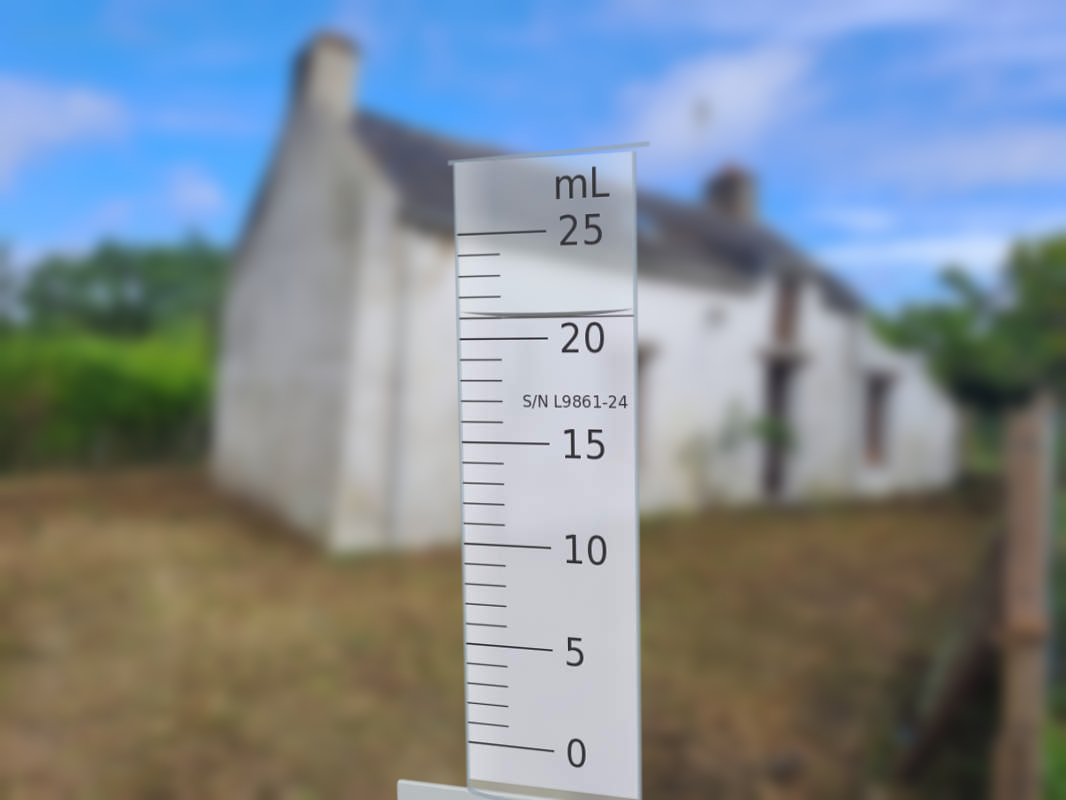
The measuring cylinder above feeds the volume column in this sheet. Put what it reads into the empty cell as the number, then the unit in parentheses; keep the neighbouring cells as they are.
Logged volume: 21 (mL)
